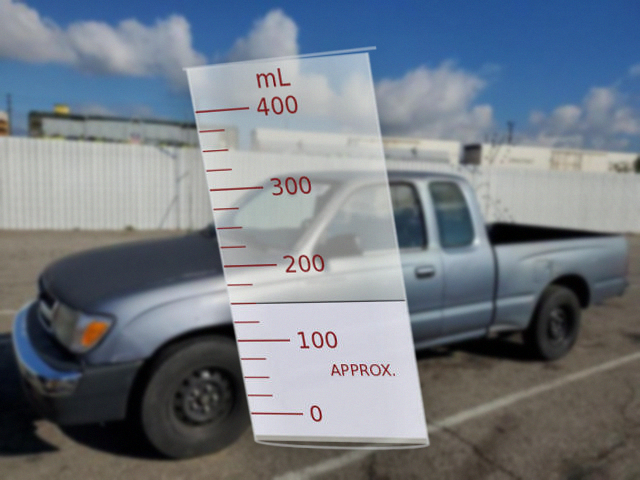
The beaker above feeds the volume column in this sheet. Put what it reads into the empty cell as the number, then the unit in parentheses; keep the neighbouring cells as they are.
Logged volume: 150 (mL)
